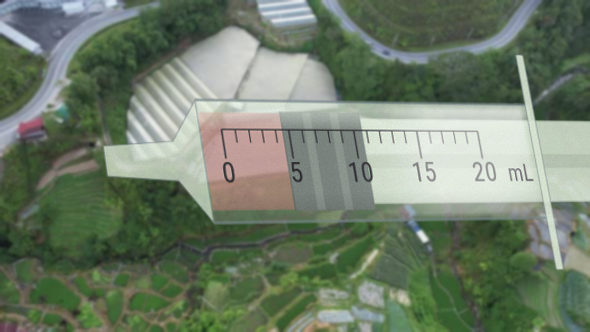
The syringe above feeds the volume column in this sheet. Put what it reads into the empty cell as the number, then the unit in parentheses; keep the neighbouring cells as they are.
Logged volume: 4.5 (mL)
